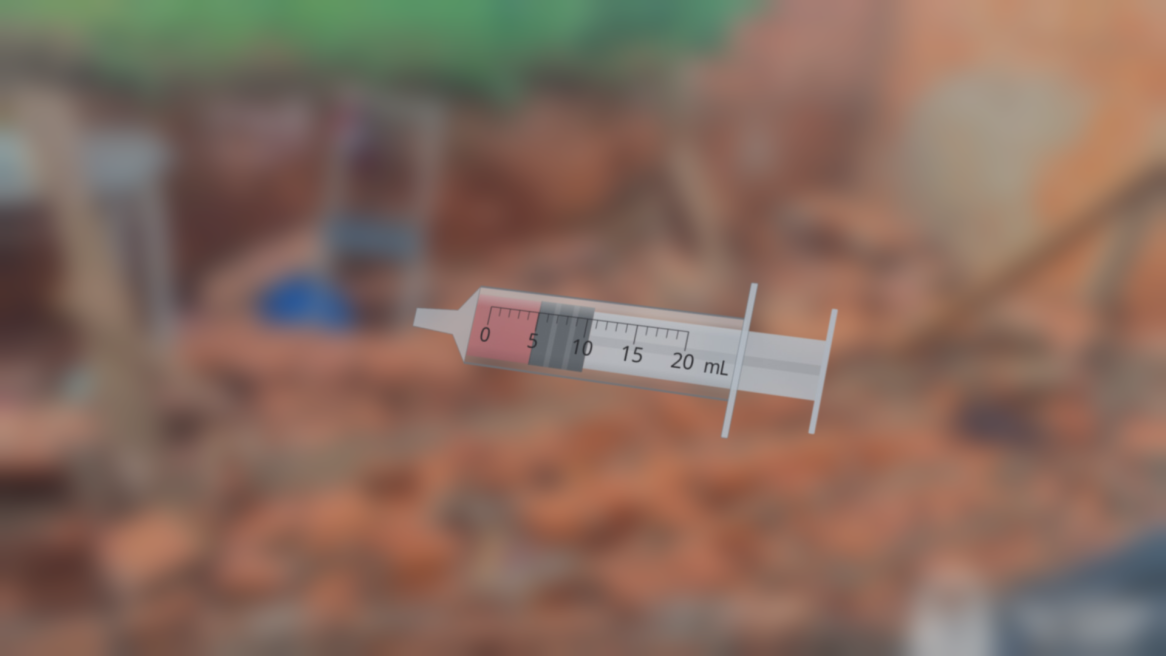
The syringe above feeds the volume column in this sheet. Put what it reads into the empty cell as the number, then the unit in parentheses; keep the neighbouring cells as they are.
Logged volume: 5 (mL)
